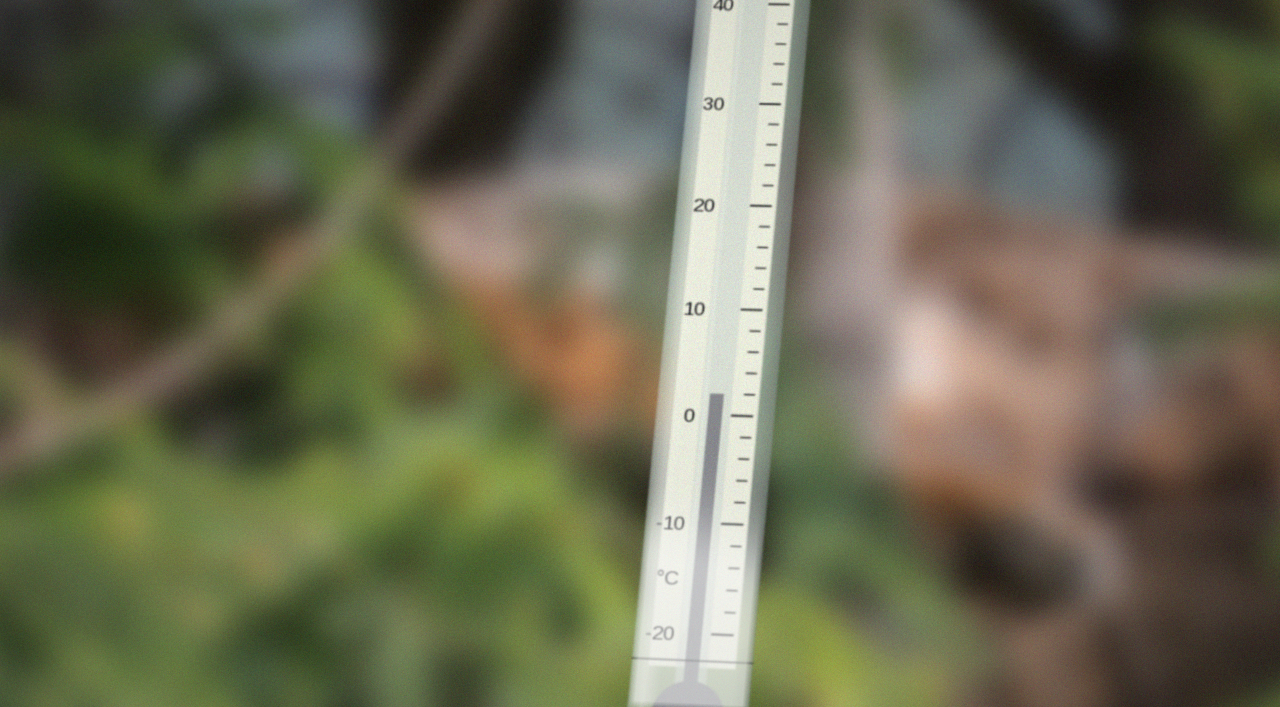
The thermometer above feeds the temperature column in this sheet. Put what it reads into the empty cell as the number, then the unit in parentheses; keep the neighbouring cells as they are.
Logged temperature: 2 (°C)
